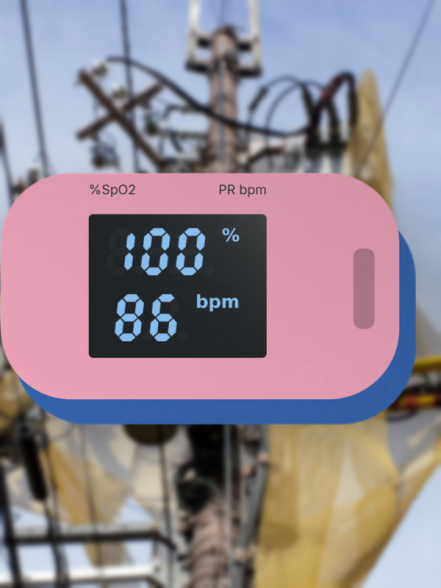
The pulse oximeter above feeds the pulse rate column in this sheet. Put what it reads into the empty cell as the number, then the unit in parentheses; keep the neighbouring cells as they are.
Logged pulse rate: 86 (bpm)
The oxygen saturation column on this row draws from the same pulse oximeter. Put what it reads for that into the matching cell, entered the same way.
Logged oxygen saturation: 100 (%)
